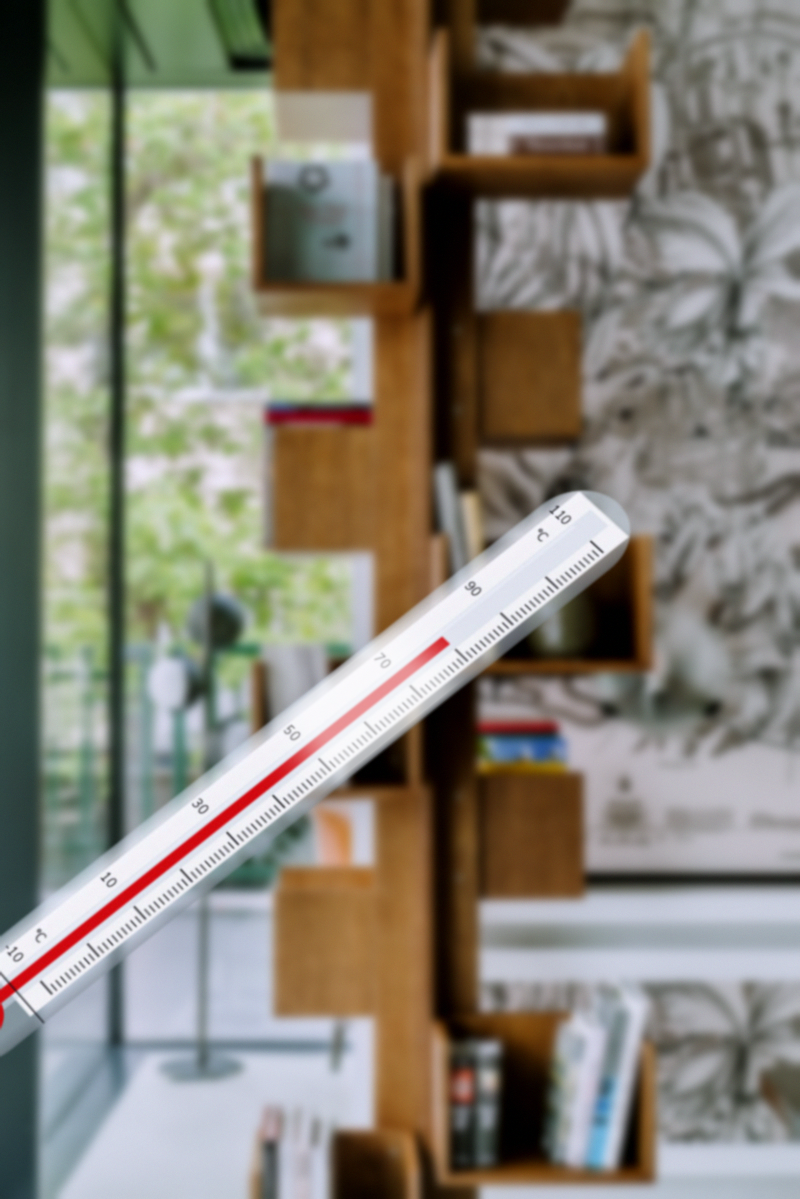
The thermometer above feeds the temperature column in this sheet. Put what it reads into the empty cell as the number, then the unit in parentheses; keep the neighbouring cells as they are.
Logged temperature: 80 (°C)
